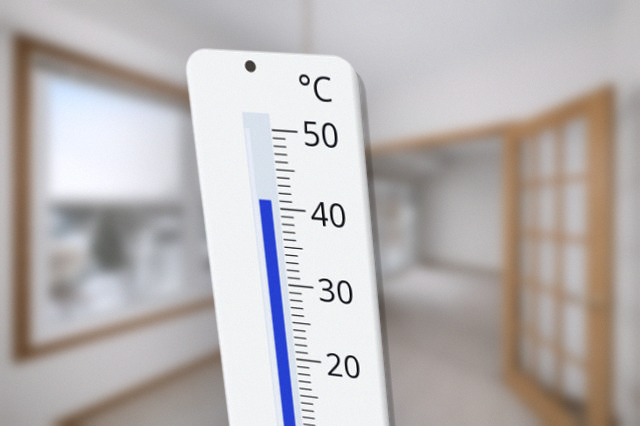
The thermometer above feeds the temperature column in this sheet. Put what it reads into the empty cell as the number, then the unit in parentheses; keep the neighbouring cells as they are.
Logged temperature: 41 (°C)
